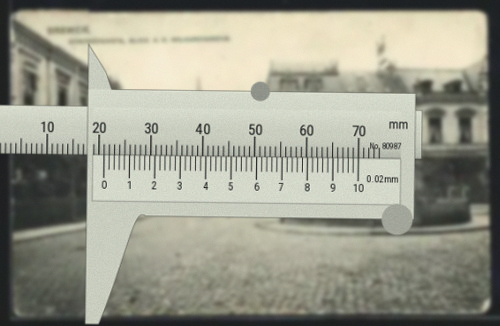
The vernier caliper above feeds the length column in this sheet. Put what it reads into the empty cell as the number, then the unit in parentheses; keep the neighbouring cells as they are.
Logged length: 21.0 (mm)
